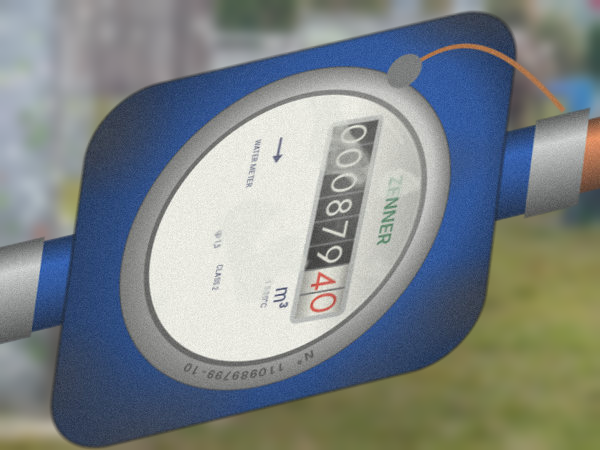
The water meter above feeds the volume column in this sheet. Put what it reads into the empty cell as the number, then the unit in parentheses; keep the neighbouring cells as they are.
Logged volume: 879.40 (m³)
